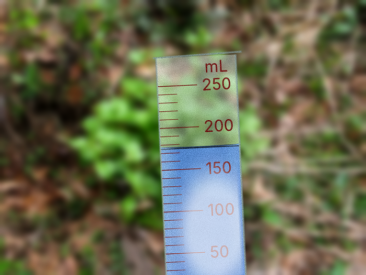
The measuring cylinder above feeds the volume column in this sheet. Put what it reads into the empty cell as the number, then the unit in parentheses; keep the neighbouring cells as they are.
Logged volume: 175 (mL)
